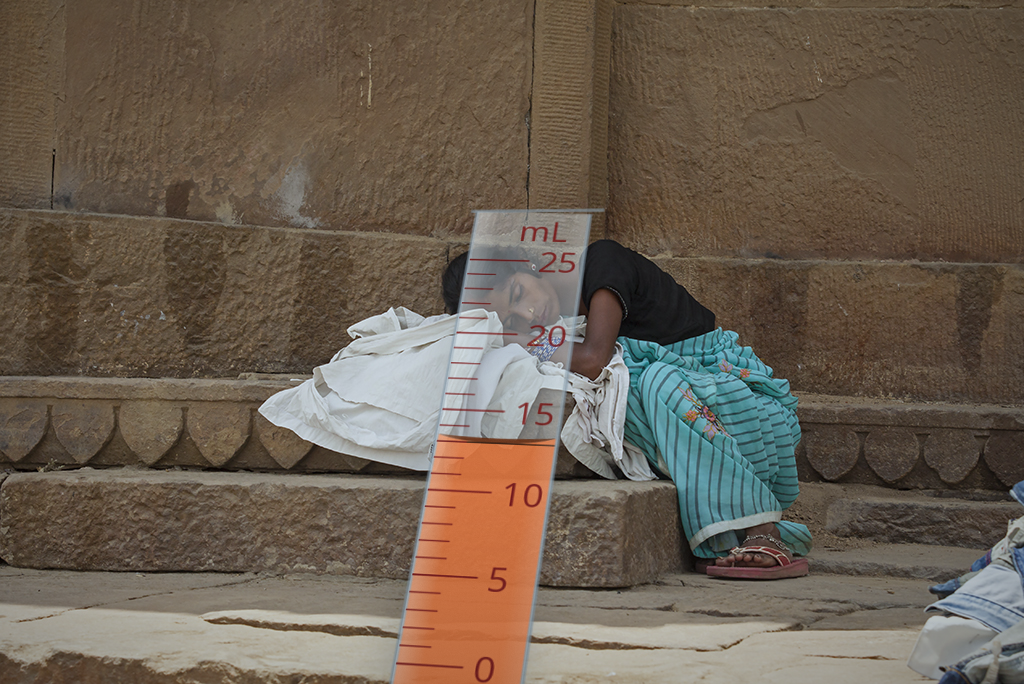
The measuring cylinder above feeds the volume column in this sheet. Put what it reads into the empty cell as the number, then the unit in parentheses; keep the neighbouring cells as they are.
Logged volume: 13 (mL)
